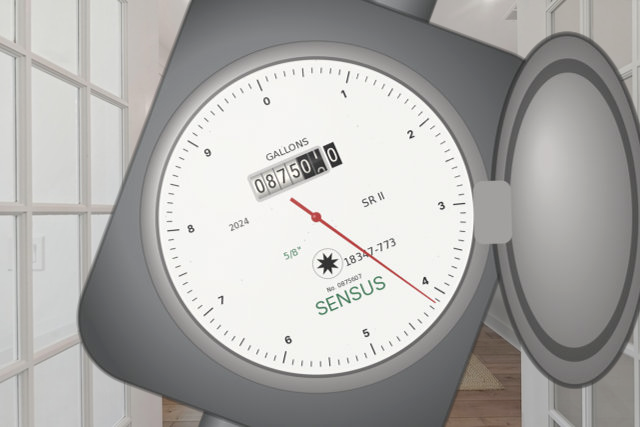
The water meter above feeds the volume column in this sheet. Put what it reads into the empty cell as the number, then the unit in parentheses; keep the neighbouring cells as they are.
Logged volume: 875014.1 (gal)
